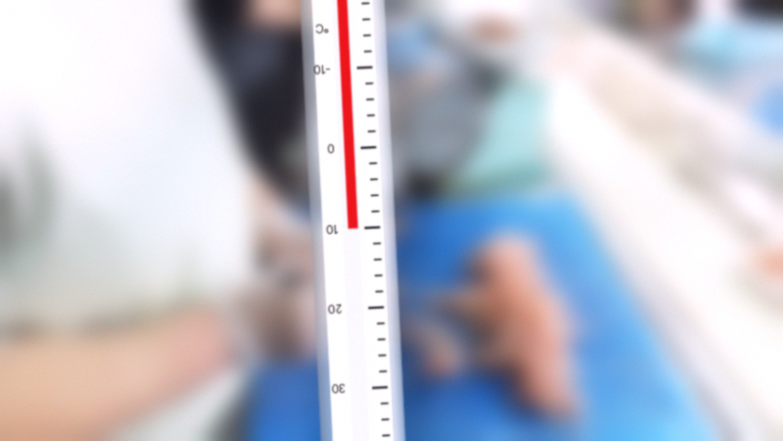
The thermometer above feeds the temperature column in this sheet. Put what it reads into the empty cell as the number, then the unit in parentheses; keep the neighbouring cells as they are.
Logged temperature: 10 (°C)
